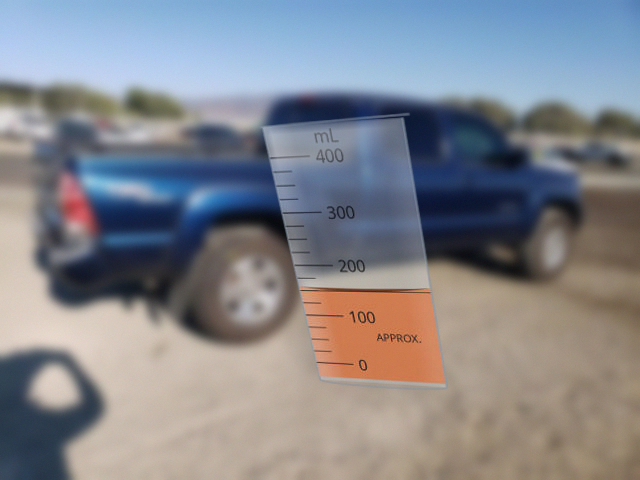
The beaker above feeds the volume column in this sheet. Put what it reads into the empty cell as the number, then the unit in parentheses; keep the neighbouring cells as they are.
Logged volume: 150 (mL)
